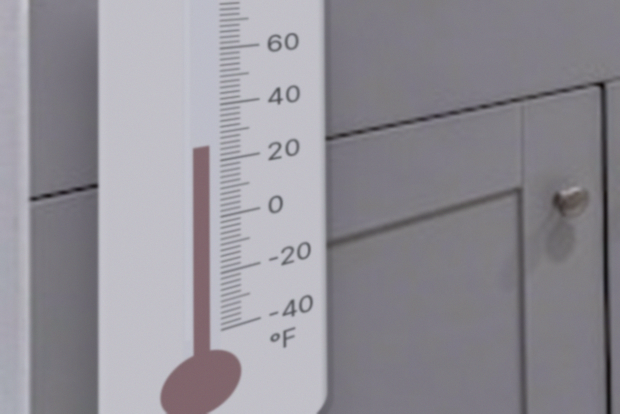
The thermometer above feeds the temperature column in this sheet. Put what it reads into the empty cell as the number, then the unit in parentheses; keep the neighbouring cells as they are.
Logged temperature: 26 (°F)
